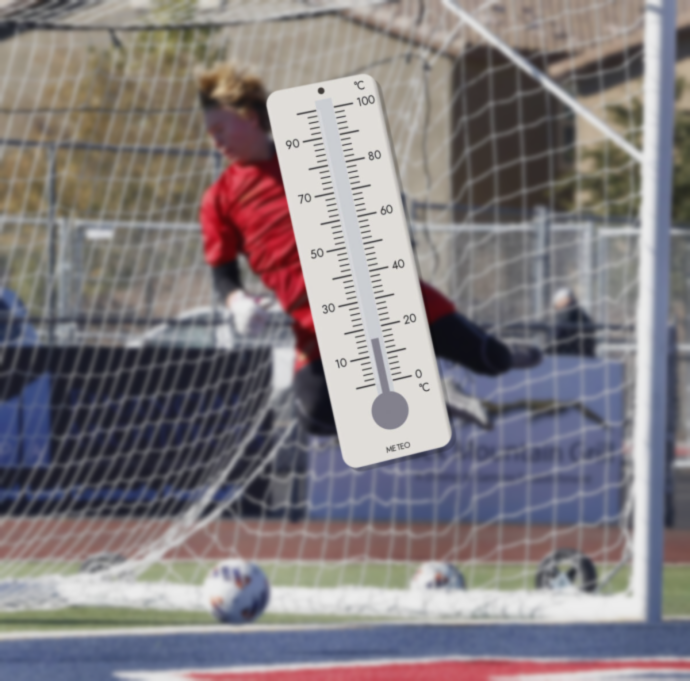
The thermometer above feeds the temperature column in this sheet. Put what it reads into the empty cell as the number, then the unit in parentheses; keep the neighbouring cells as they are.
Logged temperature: 16 (°C)
